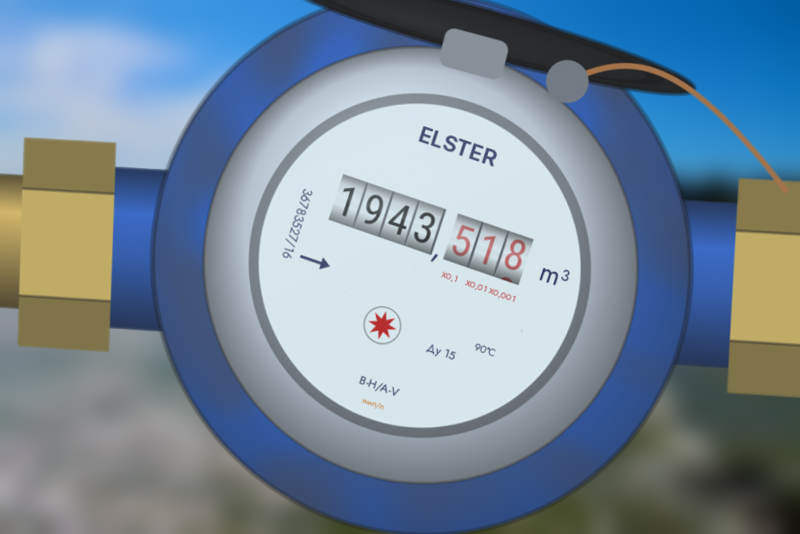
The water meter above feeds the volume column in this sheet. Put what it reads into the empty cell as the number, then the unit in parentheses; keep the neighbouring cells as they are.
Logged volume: 1943.518 (m³)
